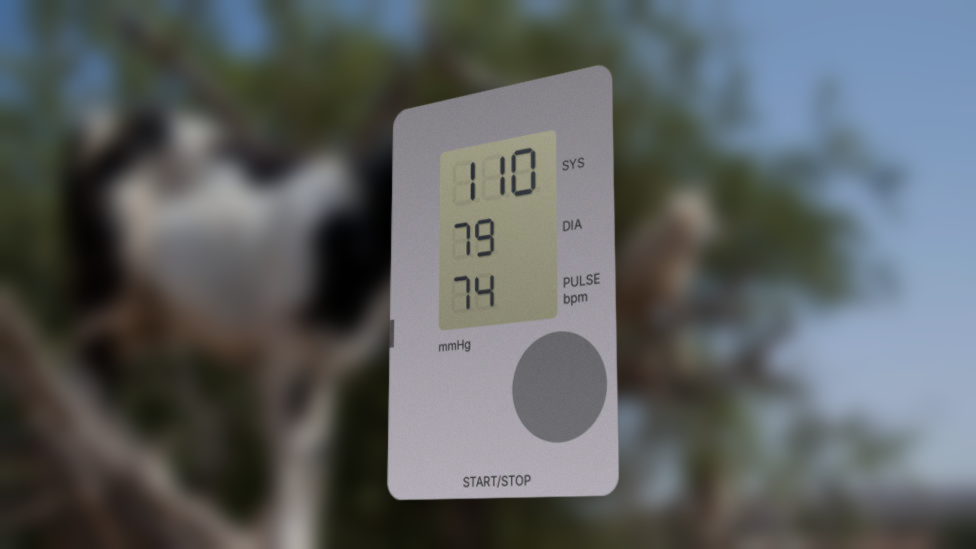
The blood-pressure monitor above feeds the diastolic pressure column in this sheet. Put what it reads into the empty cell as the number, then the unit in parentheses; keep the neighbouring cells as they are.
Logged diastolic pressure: 79 (mmHg)
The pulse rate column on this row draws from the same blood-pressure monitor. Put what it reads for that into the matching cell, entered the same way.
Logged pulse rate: 74 (bpm)
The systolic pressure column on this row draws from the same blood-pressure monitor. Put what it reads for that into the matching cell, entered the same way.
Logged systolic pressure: 110 (mmHg)
